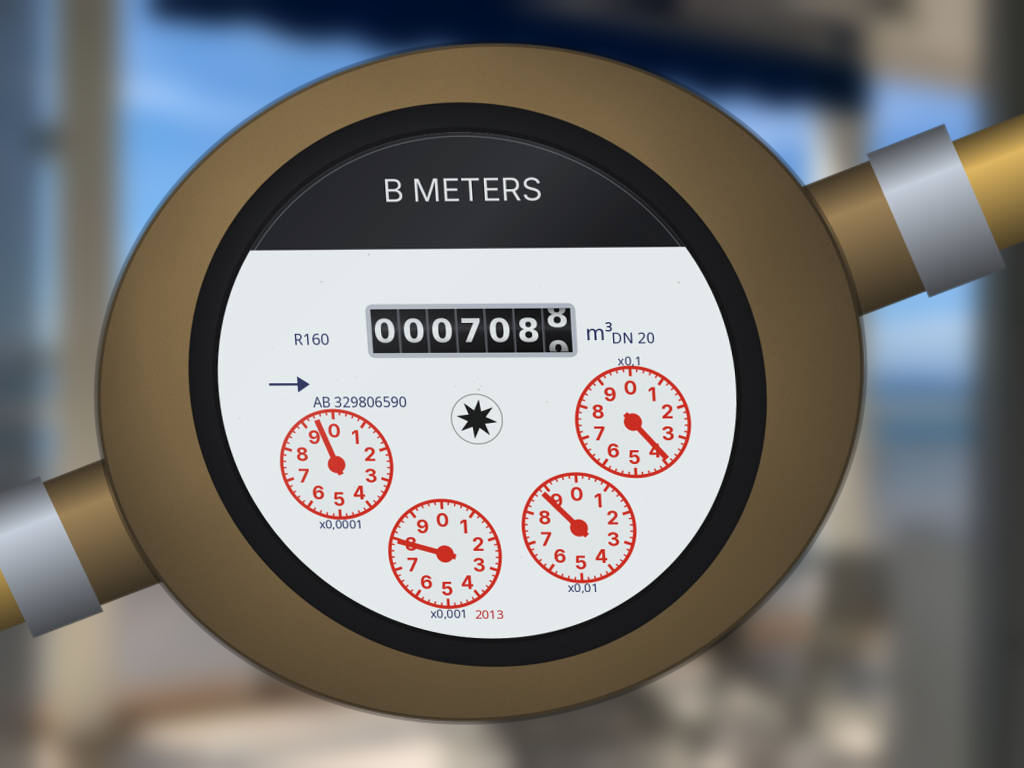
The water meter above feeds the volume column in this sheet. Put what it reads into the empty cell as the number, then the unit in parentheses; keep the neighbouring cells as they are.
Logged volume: 7088.3879 (m³)
